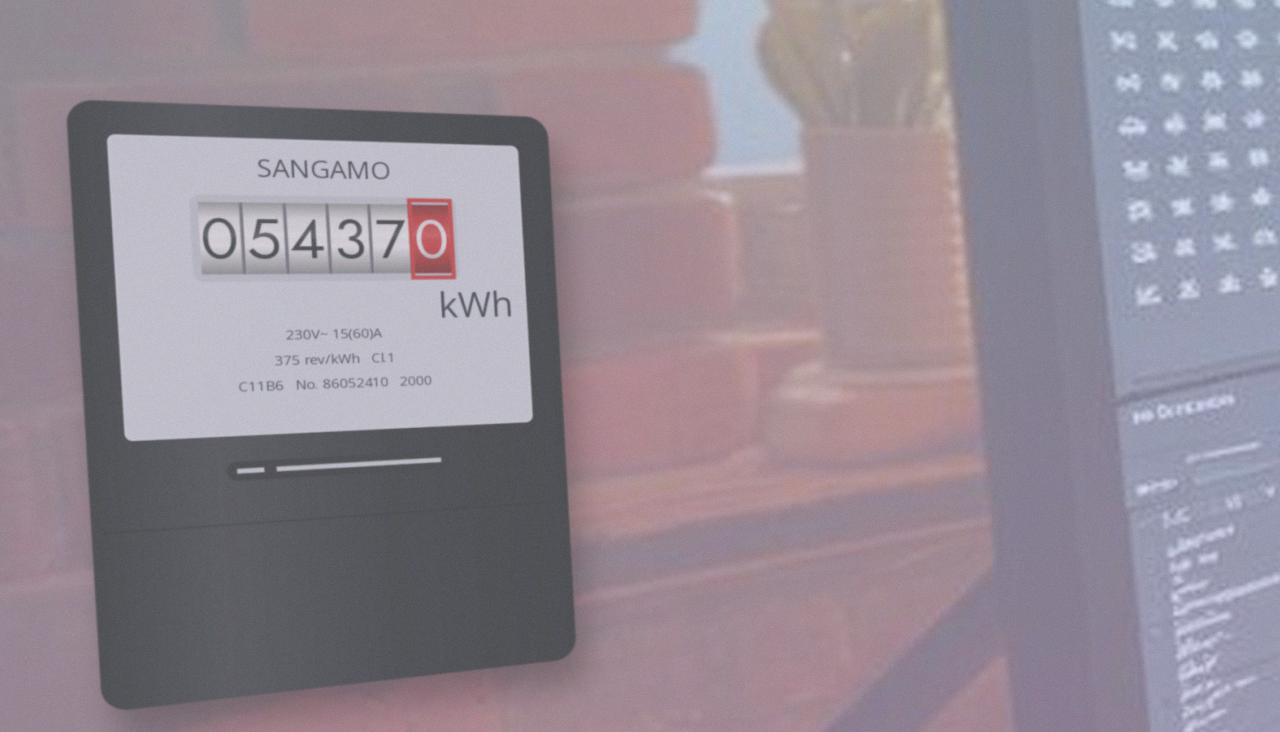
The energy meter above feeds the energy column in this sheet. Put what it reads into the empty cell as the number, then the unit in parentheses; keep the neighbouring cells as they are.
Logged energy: 5437.0 (kWh)
